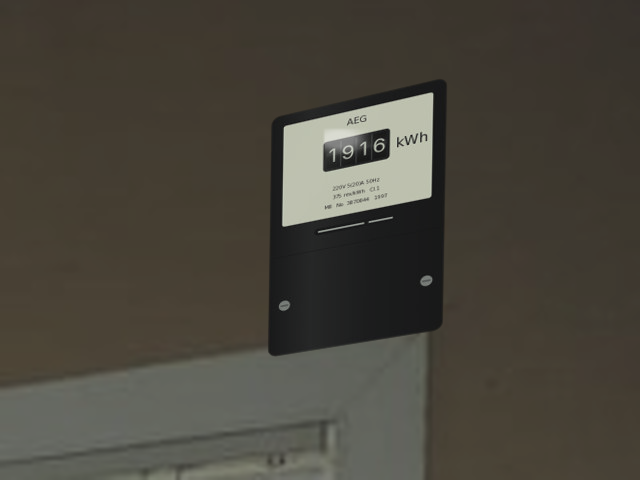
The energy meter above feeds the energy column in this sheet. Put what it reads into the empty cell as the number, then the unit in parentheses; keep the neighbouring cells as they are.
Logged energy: 1916 (kWh)
